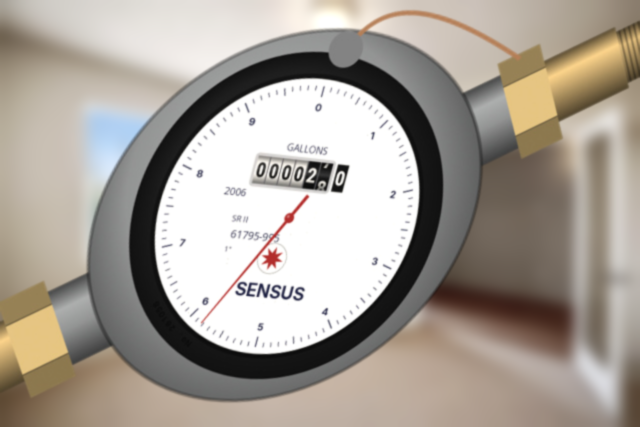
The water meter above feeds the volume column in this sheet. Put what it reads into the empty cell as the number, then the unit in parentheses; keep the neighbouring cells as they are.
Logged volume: 275.8 (gal)
